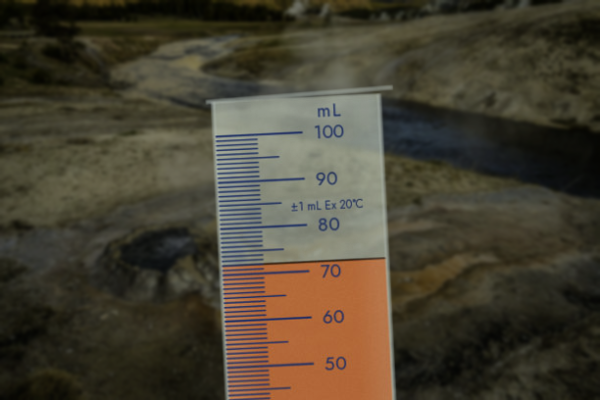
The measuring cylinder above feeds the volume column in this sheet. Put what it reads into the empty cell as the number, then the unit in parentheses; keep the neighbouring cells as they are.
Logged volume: 72 (mL)
